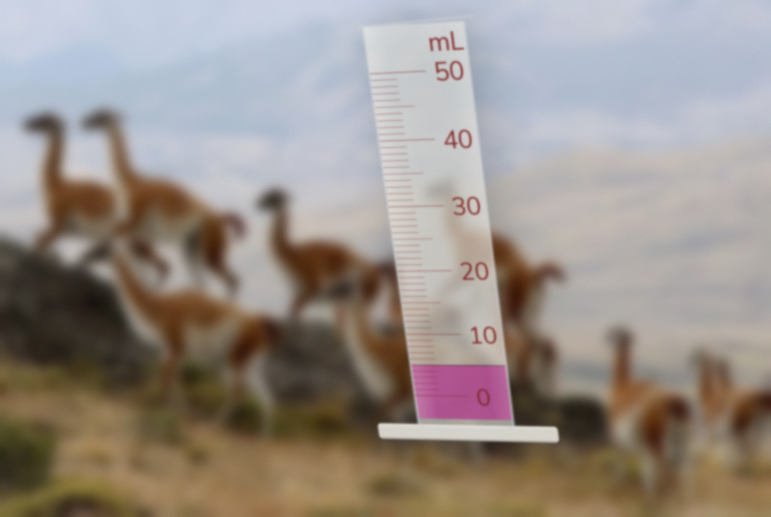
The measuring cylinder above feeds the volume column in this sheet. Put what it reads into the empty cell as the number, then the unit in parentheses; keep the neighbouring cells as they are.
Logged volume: 5 (mL)
